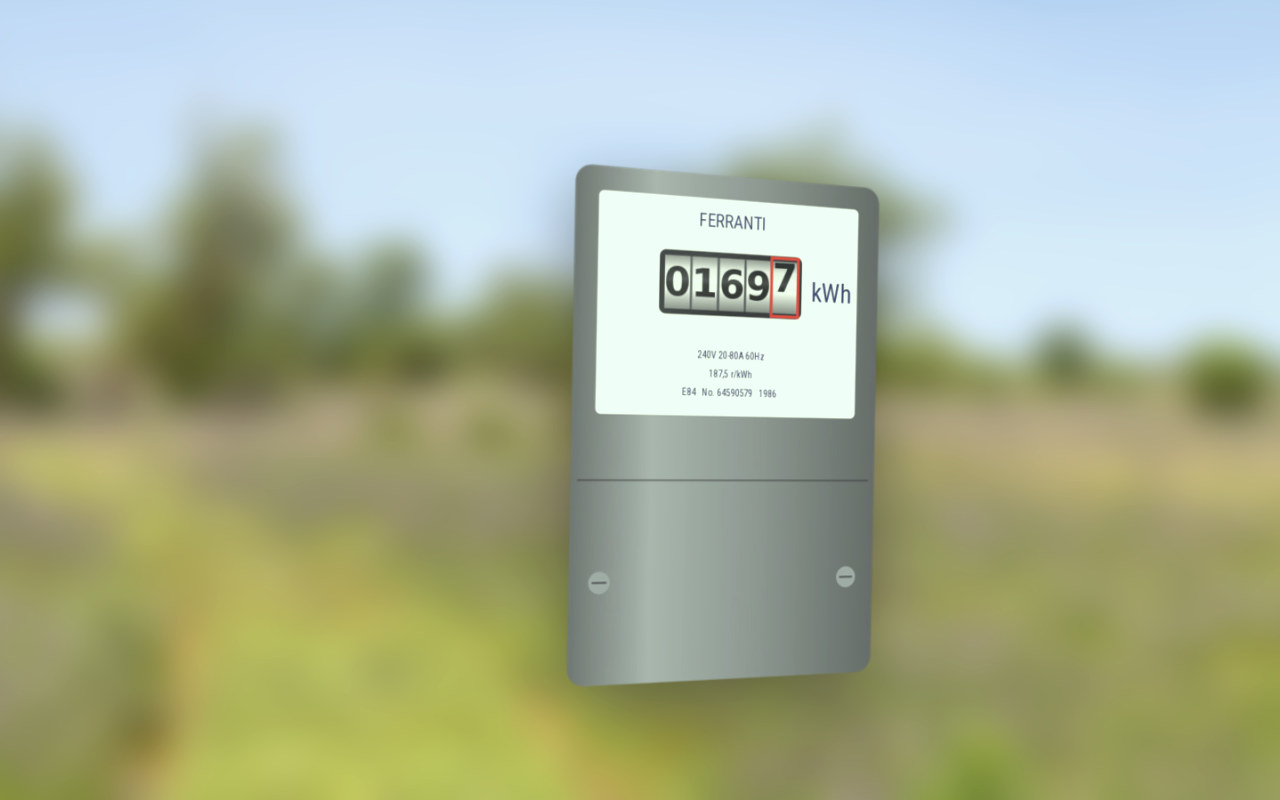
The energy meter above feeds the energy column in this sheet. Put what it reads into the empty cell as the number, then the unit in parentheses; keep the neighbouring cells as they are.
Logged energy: 169.7 (kWh)
